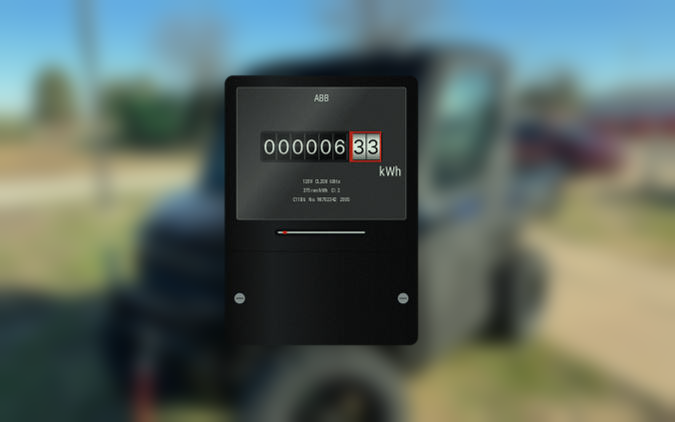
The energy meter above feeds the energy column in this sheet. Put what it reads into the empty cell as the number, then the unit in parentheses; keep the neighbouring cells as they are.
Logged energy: 6.33 (kWh)
